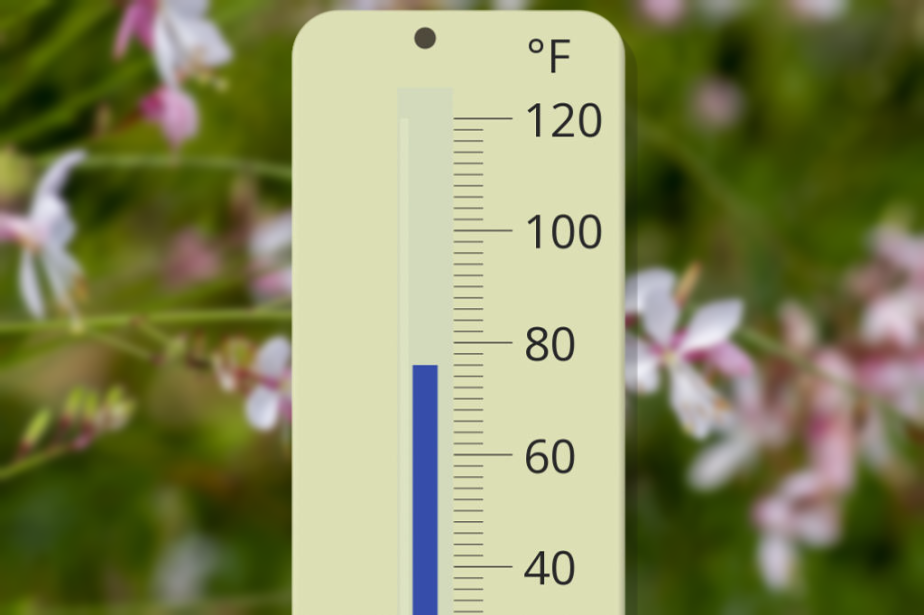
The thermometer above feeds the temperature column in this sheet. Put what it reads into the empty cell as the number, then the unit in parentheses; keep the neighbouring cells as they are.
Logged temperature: 76 (°F)
